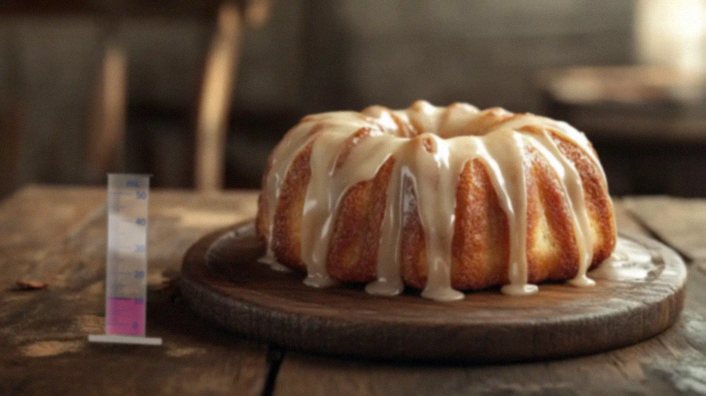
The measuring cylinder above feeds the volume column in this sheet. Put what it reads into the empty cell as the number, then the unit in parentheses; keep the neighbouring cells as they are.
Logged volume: 10 (mL)
